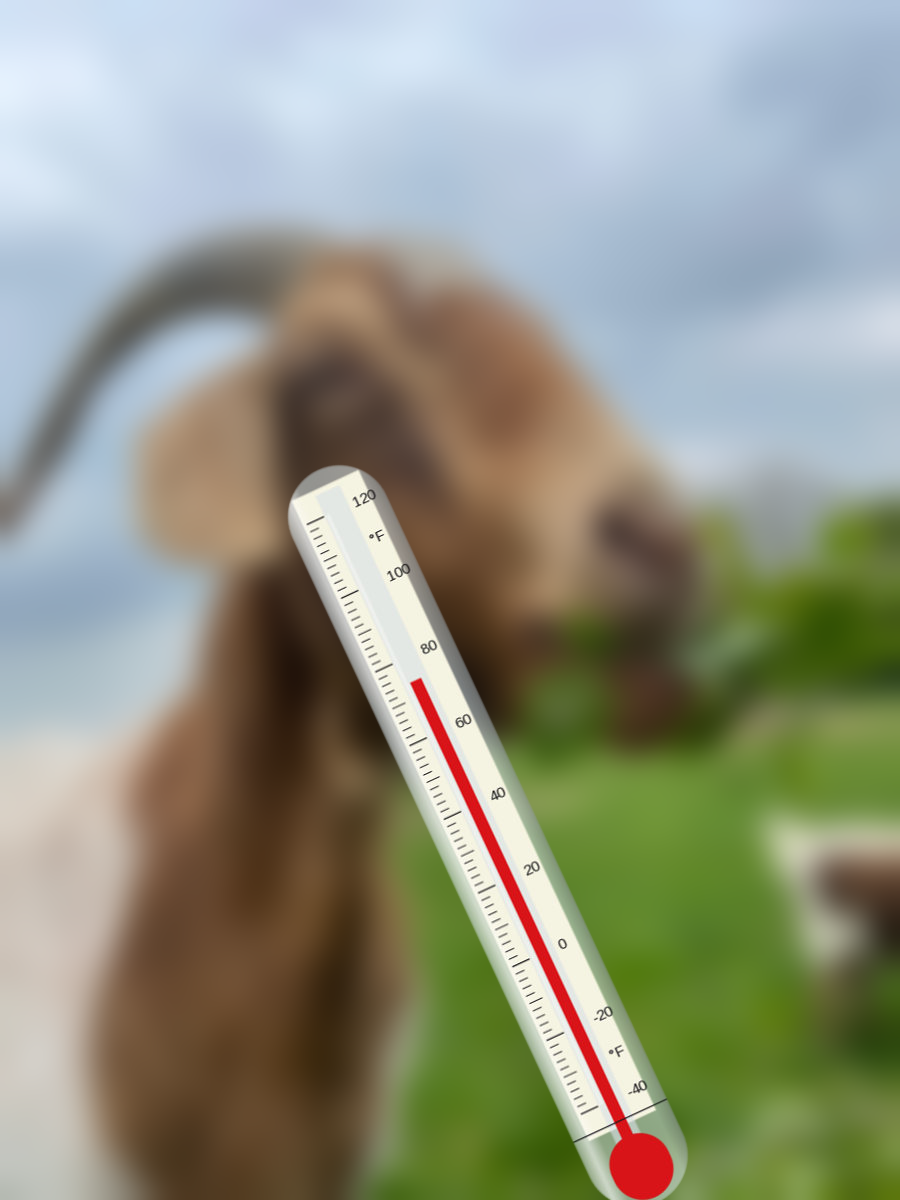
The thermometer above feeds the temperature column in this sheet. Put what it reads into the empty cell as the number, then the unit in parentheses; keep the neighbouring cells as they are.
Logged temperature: 74 (°F)
